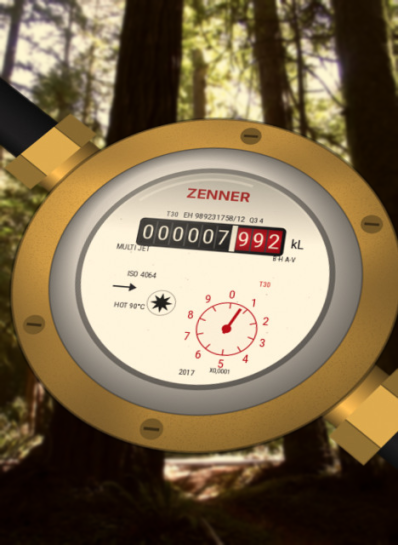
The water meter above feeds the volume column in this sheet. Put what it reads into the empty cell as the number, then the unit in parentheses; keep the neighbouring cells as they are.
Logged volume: 7.9920 (kL)
